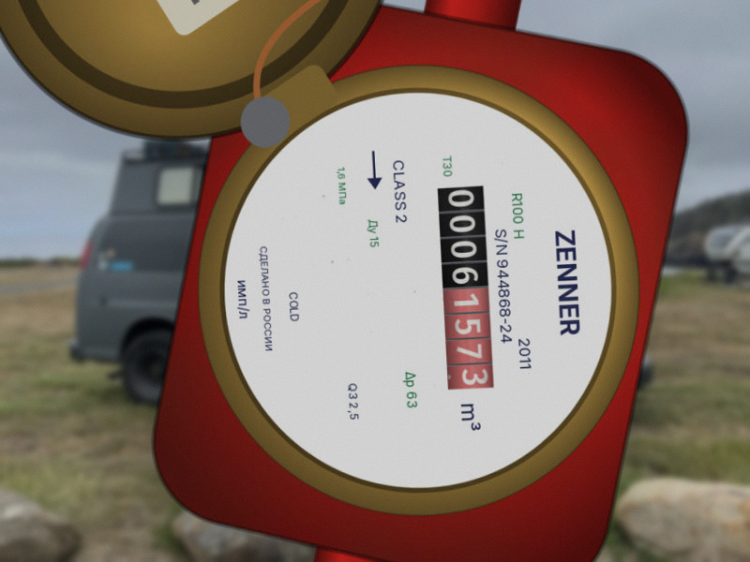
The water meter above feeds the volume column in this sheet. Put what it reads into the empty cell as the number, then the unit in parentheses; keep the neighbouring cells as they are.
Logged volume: 6.1573 (m³)
